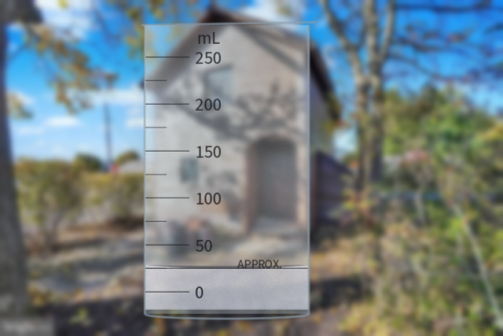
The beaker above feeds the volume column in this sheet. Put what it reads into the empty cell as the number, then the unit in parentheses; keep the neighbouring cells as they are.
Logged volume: 25 (mL)
